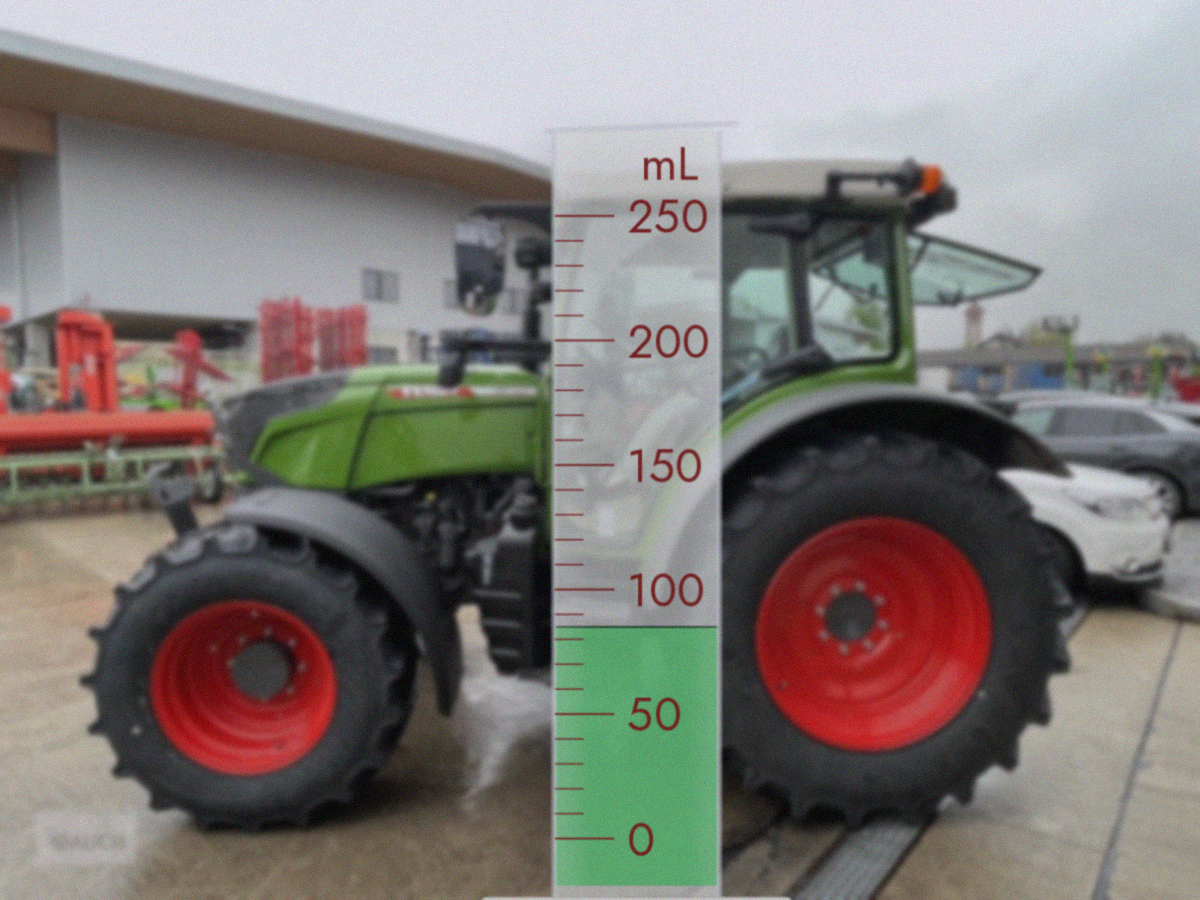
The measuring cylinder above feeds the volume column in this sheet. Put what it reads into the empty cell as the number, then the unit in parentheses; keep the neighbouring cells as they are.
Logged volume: 85 (mL)
